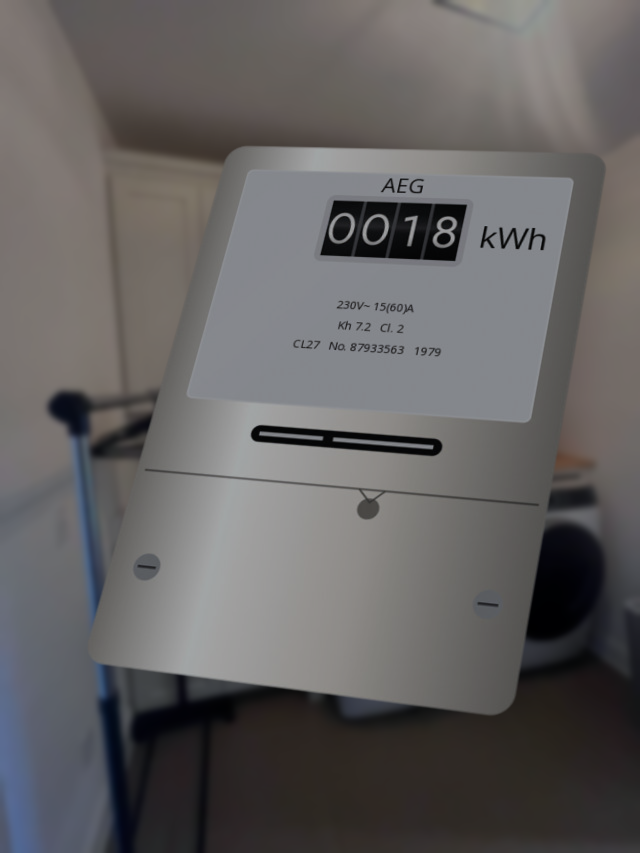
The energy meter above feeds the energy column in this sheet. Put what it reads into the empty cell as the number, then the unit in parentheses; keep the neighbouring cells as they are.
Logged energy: 18 (kWh)
